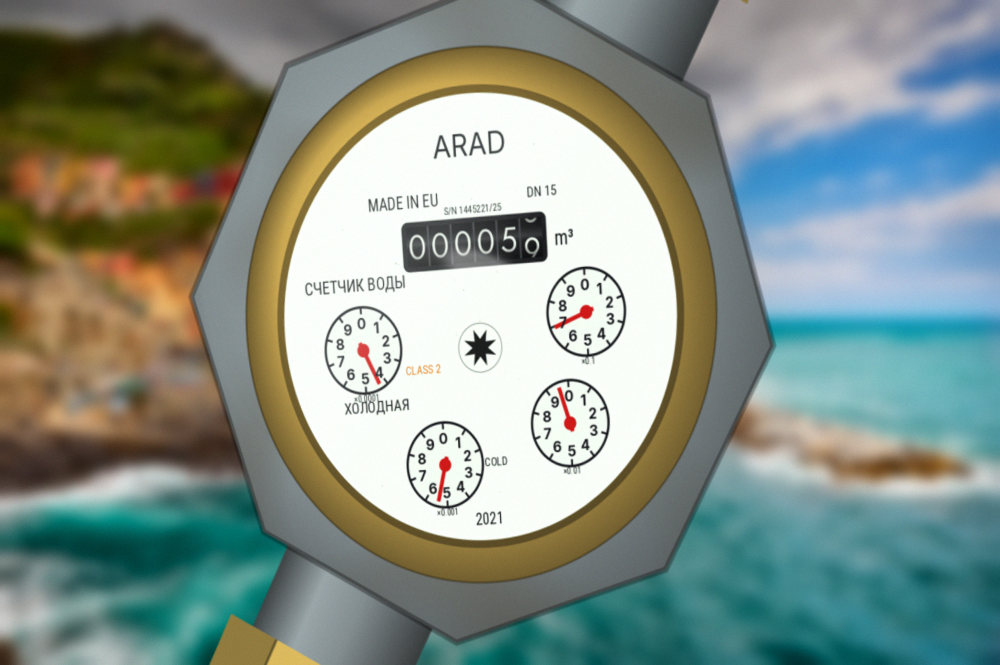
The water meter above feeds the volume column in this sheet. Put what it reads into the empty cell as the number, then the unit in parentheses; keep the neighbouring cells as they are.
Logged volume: 58.6954 (m³)
